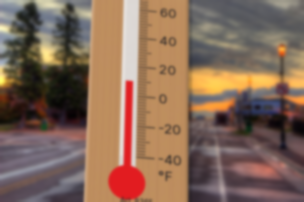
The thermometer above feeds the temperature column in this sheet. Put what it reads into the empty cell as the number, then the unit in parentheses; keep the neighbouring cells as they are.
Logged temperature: 10 (°F)
